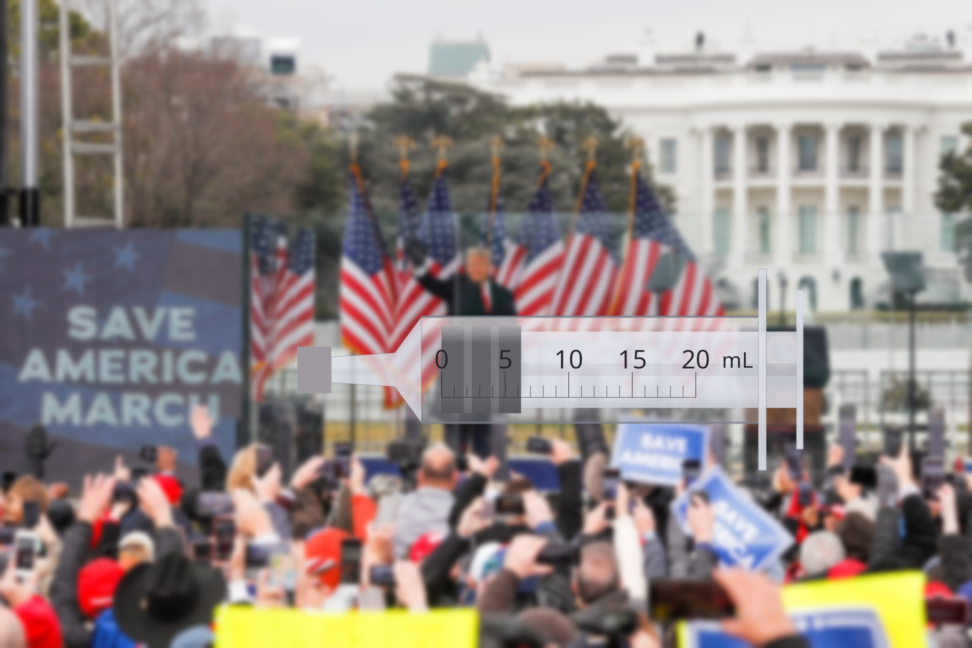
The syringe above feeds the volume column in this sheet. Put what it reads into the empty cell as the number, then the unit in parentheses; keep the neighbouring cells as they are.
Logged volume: 0 (mL)
